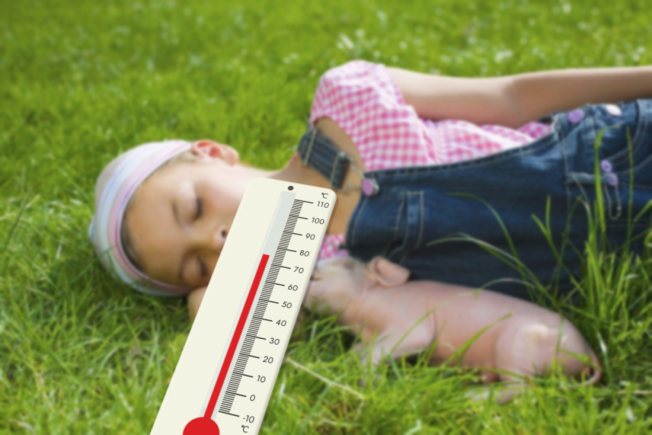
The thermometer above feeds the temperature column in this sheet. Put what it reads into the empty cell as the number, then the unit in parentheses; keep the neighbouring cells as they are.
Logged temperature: 75 (°C)
